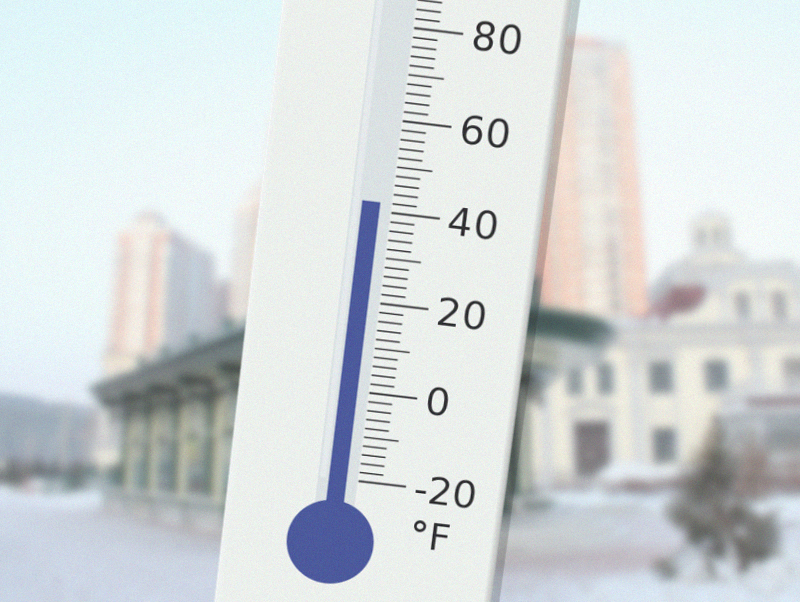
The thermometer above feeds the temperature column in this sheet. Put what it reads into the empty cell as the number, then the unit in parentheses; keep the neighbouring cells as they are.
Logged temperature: 42 (°F)
